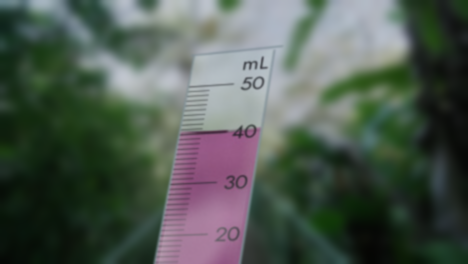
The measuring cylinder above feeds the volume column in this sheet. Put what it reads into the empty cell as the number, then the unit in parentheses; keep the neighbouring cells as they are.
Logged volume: 40 (mL)
